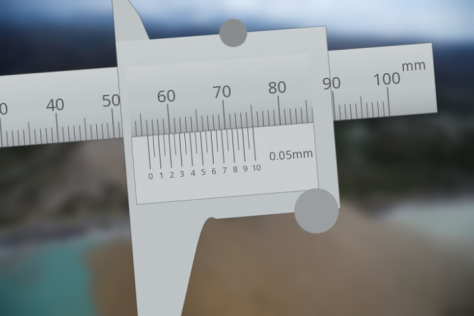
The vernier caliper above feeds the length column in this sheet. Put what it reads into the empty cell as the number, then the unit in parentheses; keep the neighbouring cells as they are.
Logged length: 56.0 (mm)
